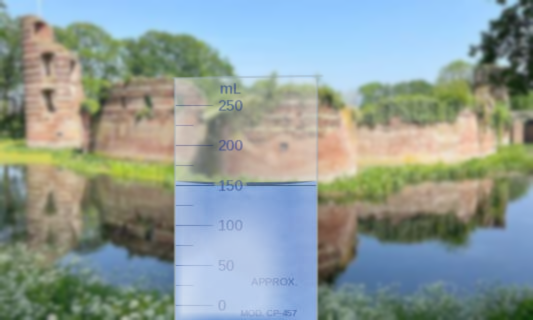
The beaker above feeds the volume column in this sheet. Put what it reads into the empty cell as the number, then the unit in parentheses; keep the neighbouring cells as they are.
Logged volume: 150 (mL)
